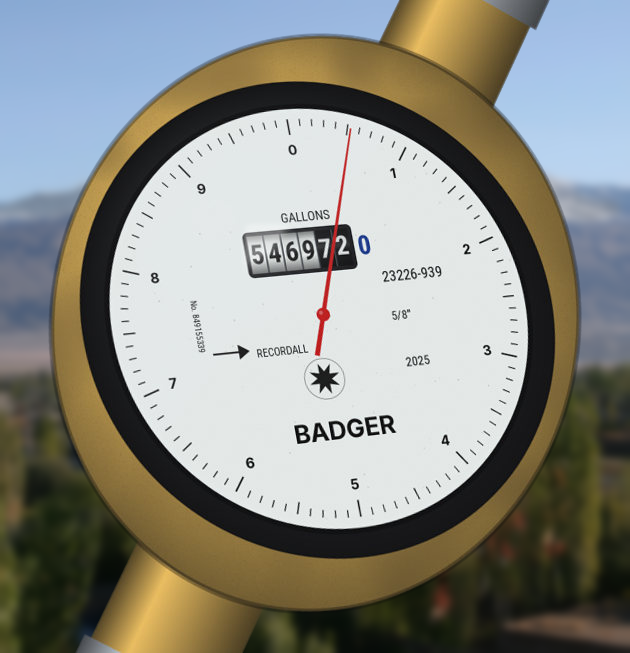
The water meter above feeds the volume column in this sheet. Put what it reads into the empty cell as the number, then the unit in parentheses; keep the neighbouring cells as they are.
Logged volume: 5469720.5 (gal)
